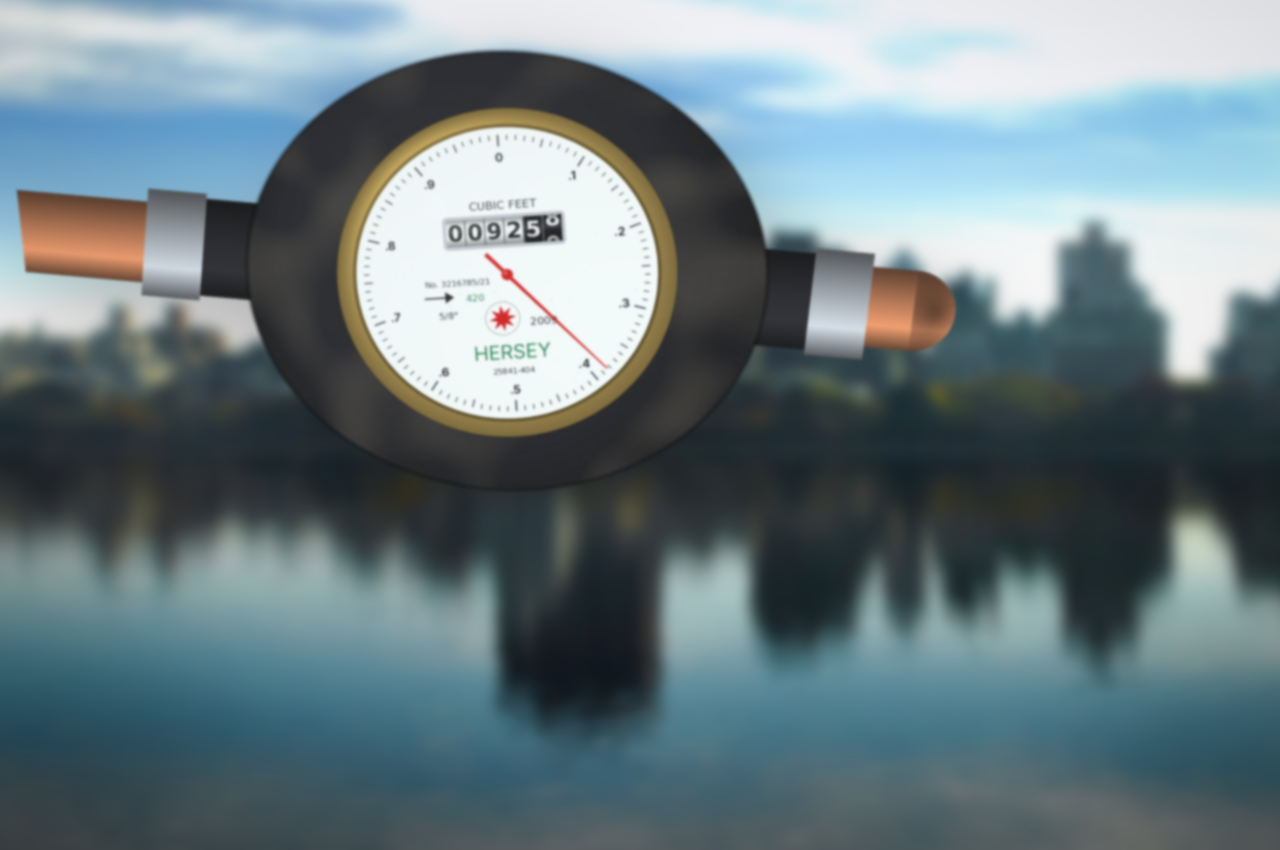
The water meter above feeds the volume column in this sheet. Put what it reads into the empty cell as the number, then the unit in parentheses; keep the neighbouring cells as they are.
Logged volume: 9258.38 (ft³)
